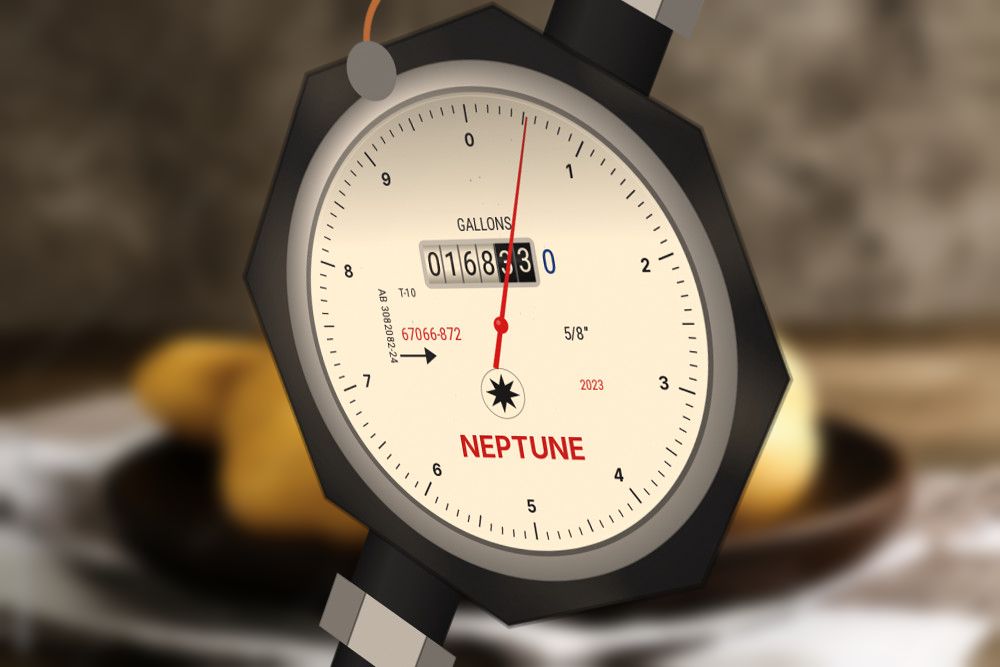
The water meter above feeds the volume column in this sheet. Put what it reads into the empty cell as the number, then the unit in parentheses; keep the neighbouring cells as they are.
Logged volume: 168330.5 (gal)
